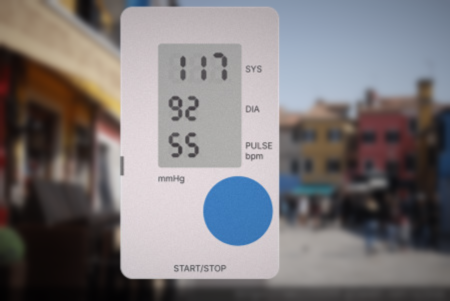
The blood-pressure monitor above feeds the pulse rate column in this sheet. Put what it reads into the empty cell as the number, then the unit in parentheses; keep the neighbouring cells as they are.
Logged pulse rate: 55 (bpm)
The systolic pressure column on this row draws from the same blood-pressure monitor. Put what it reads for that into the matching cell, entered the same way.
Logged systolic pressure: 117 (mmHg)
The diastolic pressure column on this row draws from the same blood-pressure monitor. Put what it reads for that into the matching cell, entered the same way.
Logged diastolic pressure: 92 (mmHg)
